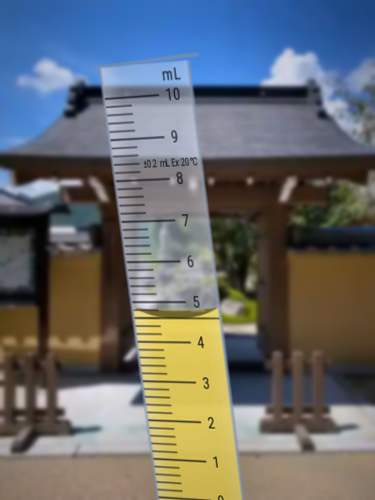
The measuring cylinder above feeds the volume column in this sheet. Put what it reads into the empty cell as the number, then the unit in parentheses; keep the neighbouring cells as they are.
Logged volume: 4.6 (mL)
